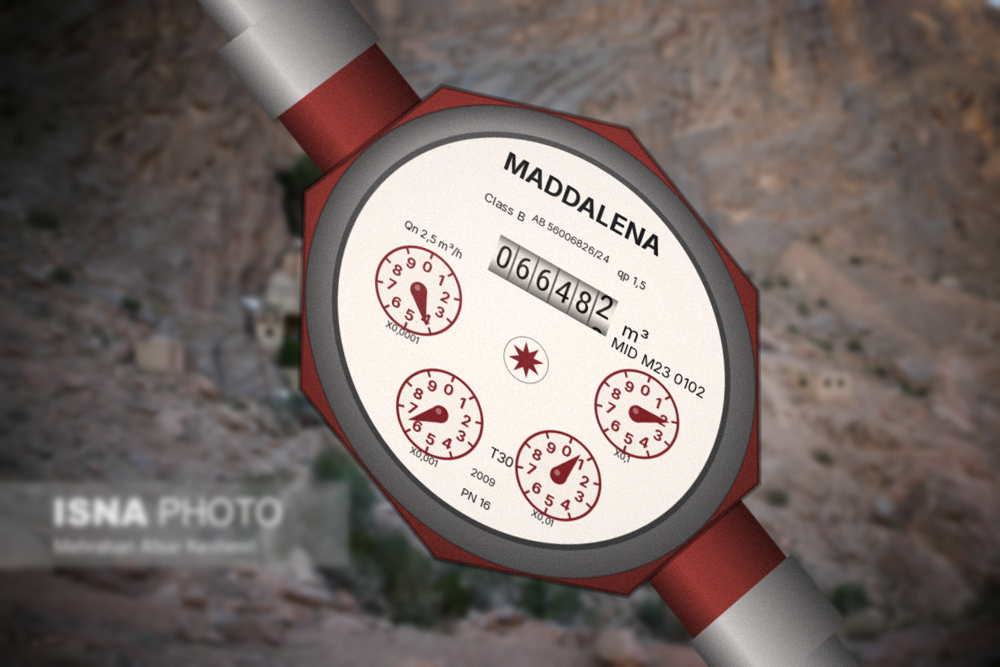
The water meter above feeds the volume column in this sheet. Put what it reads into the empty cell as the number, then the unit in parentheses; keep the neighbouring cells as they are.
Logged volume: 66482.2064 (m³)
